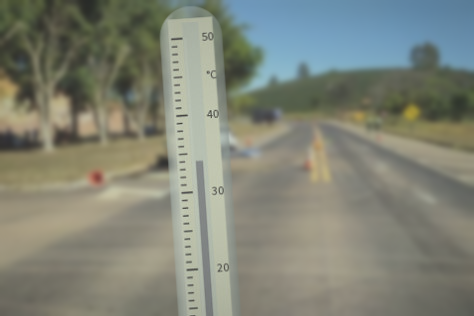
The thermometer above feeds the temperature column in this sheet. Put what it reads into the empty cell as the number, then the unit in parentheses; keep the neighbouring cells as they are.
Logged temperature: 34 (°C)
